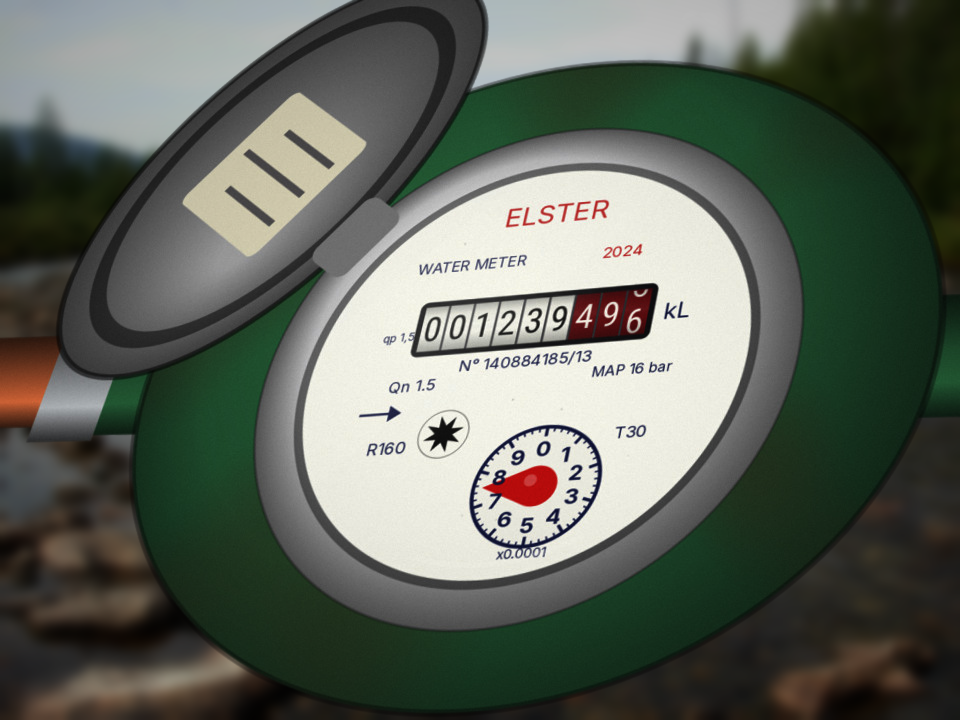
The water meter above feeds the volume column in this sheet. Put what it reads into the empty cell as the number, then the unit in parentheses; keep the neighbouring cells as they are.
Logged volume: 1239.4957 (kL)
